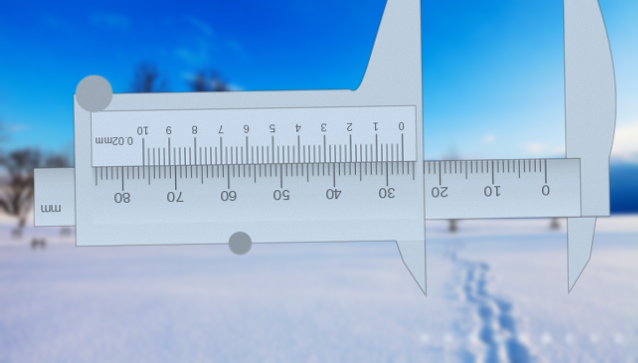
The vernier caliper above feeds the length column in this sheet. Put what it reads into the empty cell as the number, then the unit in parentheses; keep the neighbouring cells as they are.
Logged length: 27.0 (mm)
